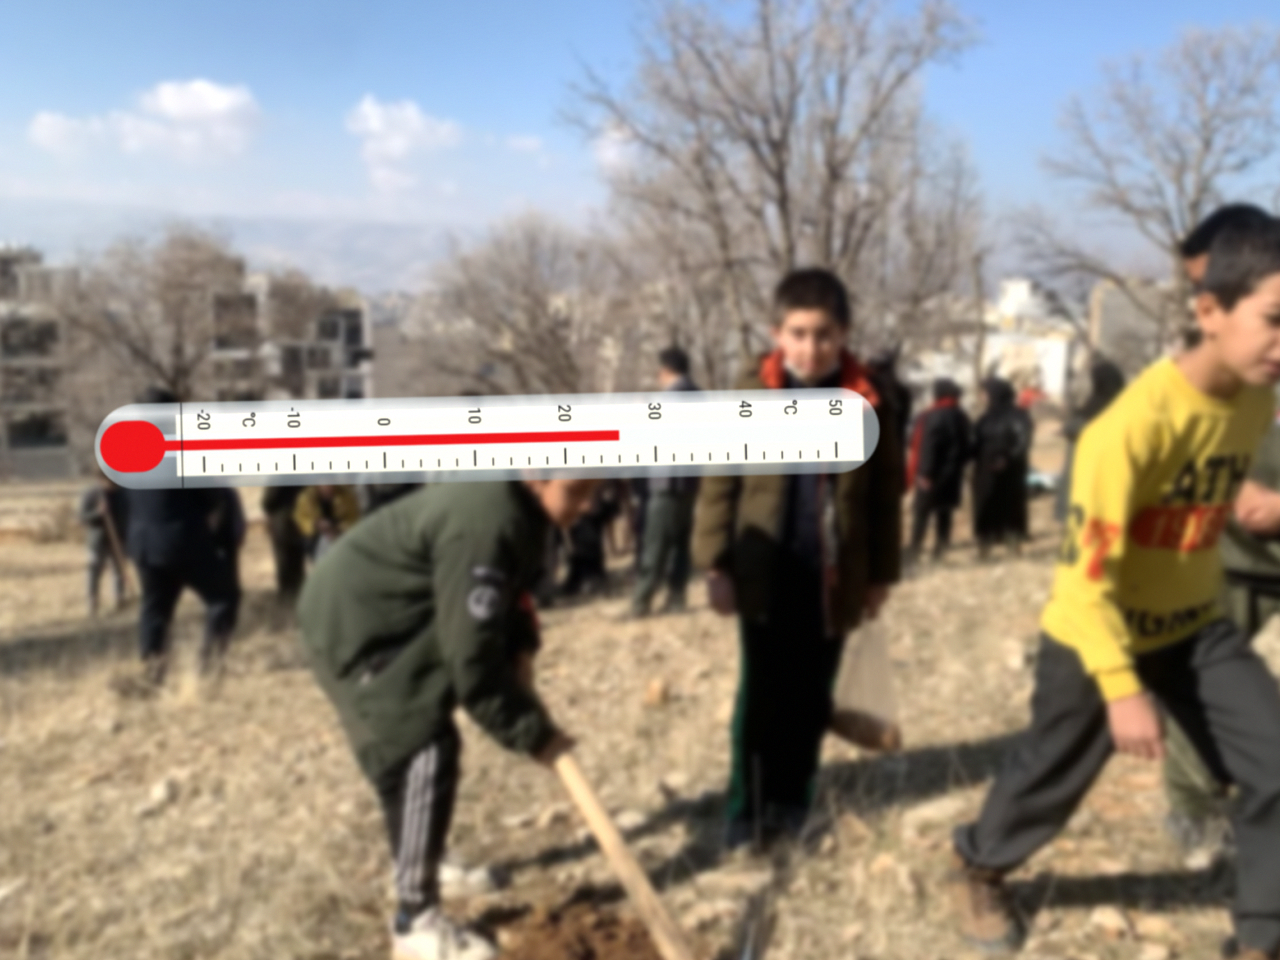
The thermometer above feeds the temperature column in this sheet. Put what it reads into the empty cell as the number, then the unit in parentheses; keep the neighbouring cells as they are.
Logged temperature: 26 (°C)
